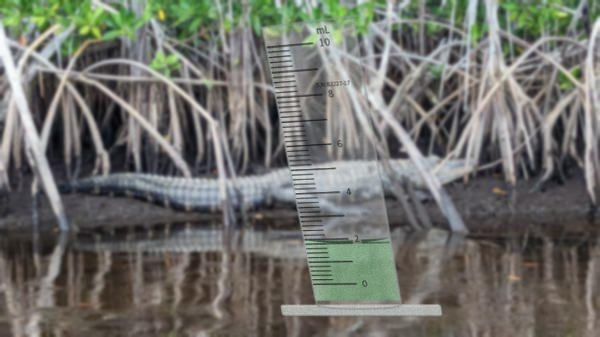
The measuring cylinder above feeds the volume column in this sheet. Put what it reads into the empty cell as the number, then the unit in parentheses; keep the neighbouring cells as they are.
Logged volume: 1.8 (mL)
